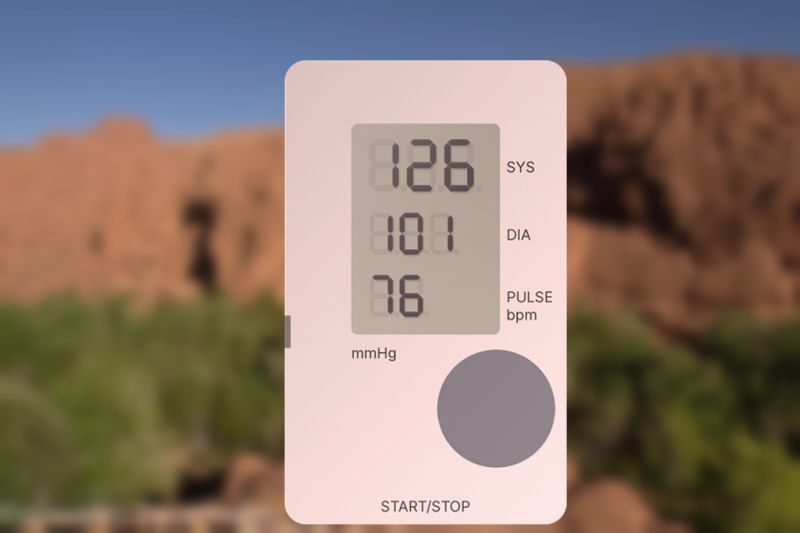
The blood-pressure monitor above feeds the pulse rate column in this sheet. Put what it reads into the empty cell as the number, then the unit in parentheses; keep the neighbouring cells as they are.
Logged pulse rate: 76 (bpm)
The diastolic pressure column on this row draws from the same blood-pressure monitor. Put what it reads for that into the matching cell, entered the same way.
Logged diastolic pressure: 101 (mmHg)
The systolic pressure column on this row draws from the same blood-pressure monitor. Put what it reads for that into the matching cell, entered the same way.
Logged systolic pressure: 126 (mmHg)
